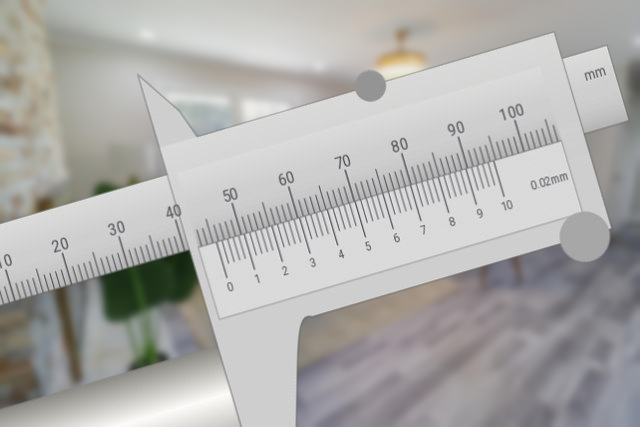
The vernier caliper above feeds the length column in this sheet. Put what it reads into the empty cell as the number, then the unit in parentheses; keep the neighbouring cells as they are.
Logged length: 45.6 (mm)
